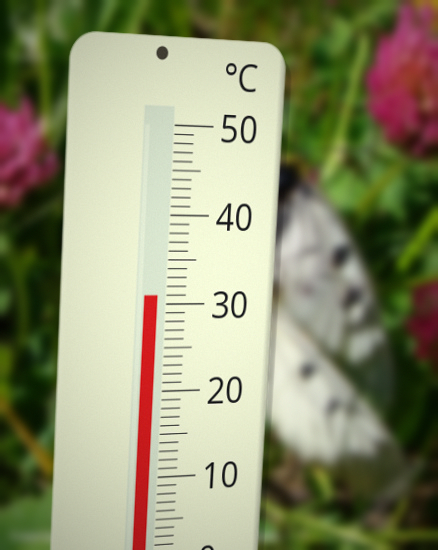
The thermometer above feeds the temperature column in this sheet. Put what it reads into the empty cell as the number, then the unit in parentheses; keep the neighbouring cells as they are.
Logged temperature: 31 (°C)
